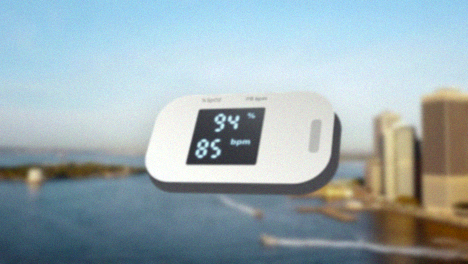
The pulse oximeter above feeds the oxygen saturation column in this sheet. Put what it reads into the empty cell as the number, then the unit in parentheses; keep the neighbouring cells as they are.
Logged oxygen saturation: 94 (%)
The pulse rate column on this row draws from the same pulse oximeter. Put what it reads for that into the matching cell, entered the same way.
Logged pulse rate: 85 (bpm)
